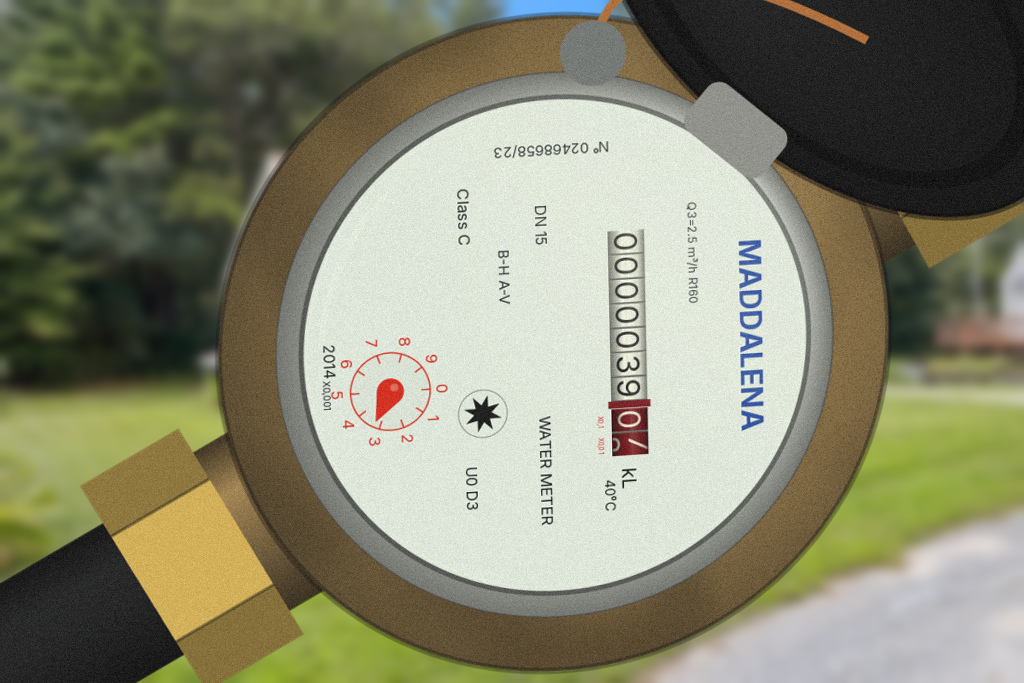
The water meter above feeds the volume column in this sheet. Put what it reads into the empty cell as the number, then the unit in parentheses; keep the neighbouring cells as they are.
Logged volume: 39.073 (kL)
